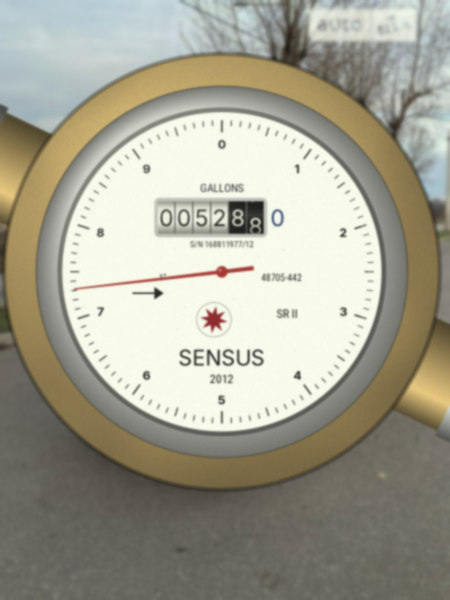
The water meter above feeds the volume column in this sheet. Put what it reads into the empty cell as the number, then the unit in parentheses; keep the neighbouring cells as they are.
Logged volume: 52877.3 (gal)
